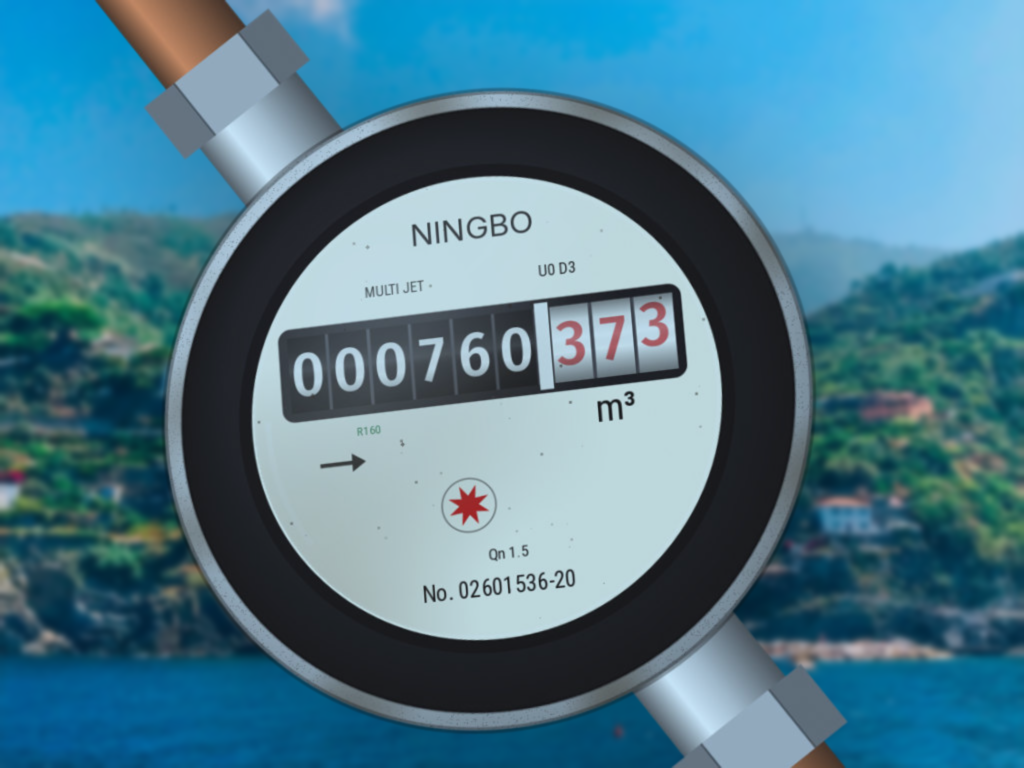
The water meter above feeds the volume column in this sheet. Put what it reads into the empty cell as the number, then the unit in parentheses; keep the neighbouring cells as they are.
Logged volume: 760.373 (m³)
